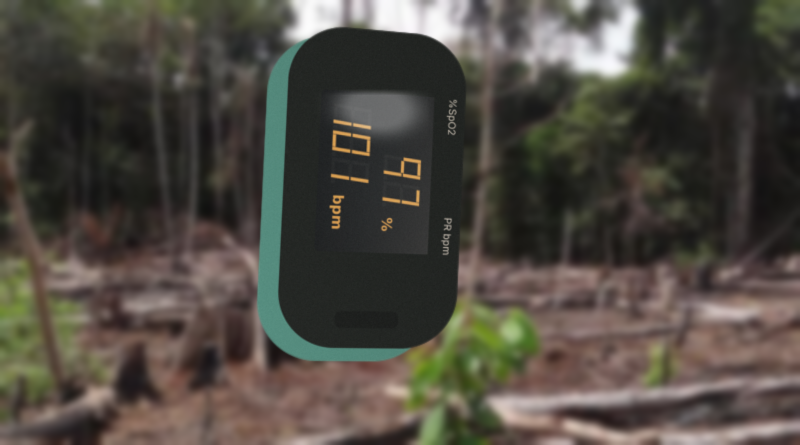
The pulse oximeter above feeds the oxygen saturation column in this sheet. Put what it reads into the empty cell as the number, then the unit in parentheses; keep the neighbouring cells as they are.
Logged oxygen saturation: 97 (%)
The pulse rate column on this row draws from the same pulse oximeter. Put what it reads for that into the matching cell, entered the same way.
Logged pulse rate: 101 (bpm)
